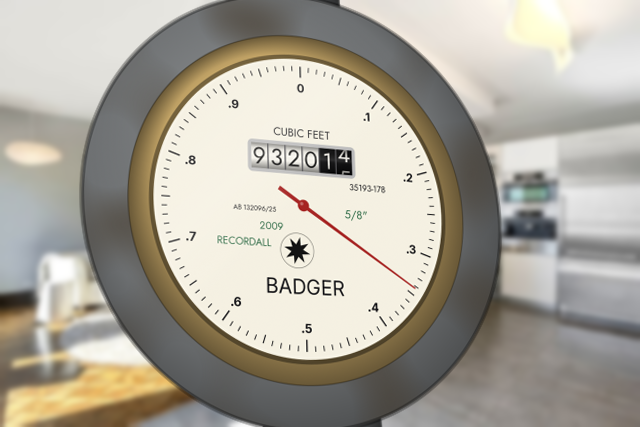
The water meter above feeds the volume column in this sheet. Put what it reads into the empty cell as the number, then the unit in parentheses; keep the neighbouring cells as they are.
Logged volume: 932014.34 (ft³)
